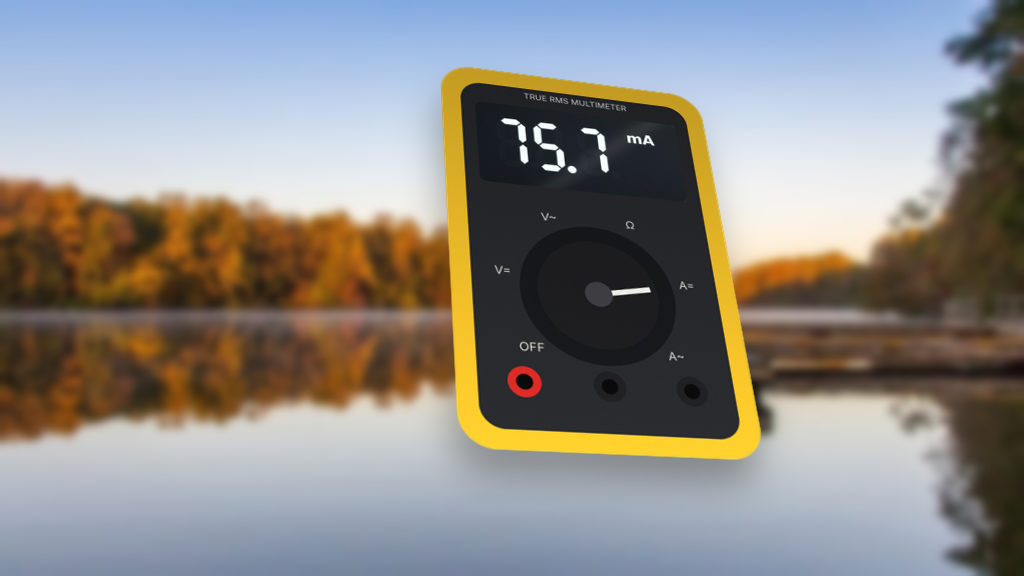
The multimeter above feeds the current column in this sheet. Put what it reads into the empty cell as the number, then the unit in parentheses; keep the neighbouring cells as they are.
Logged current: 75.7 (mA)
